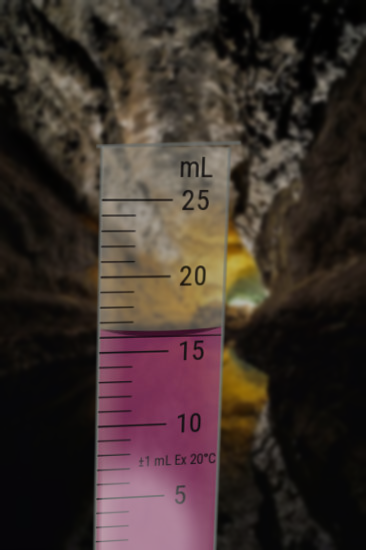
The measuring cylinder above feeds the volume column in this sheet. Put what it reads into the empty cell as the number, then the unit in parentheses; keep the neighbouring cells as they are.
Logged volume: 16 (mL)
